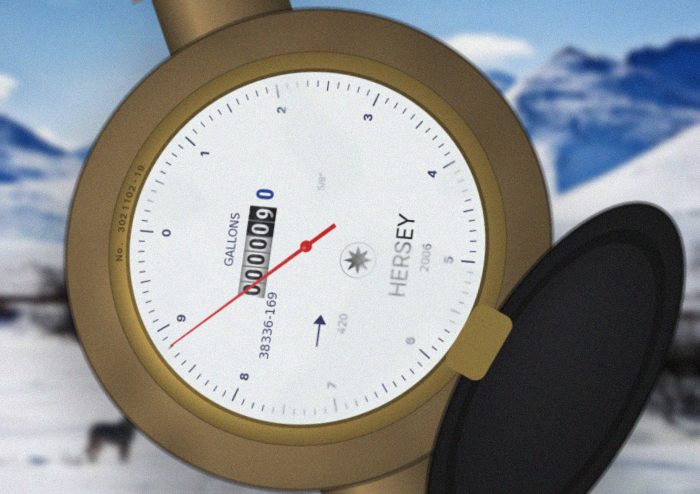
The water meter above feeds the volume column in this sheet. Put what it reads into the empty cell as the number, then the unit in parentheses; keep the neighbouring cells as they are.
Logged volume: 88.8 (gal)
